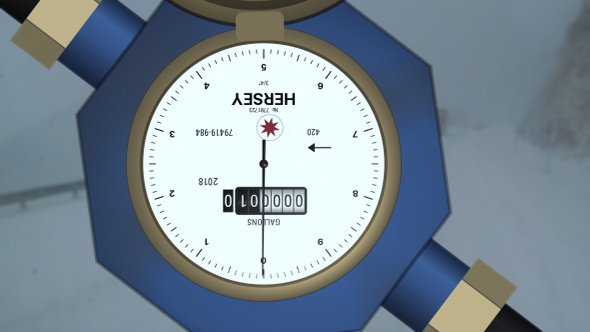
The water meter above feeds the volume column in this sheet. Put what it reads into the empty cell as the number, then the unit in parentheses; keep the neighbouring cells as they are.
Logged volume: 10.0 (gal)
